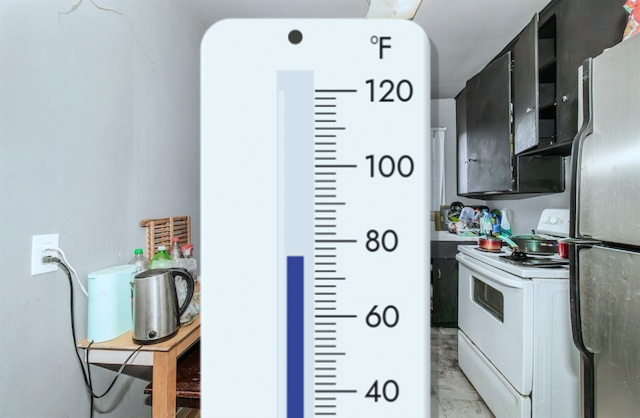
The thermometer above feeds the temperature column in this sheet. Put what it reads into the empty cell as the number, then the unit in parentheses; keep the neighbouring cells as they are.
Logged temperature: 76 (°F)
